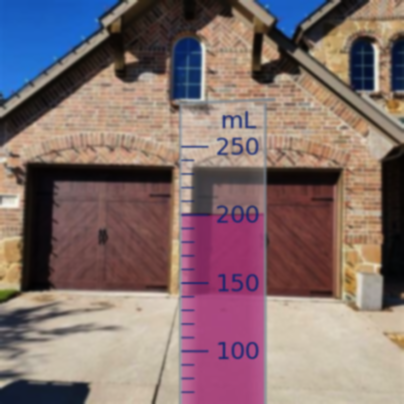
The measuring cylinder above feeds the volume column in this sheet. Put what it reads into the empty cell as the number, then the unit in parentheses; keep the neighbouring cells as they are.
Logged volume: 200 (mL)
